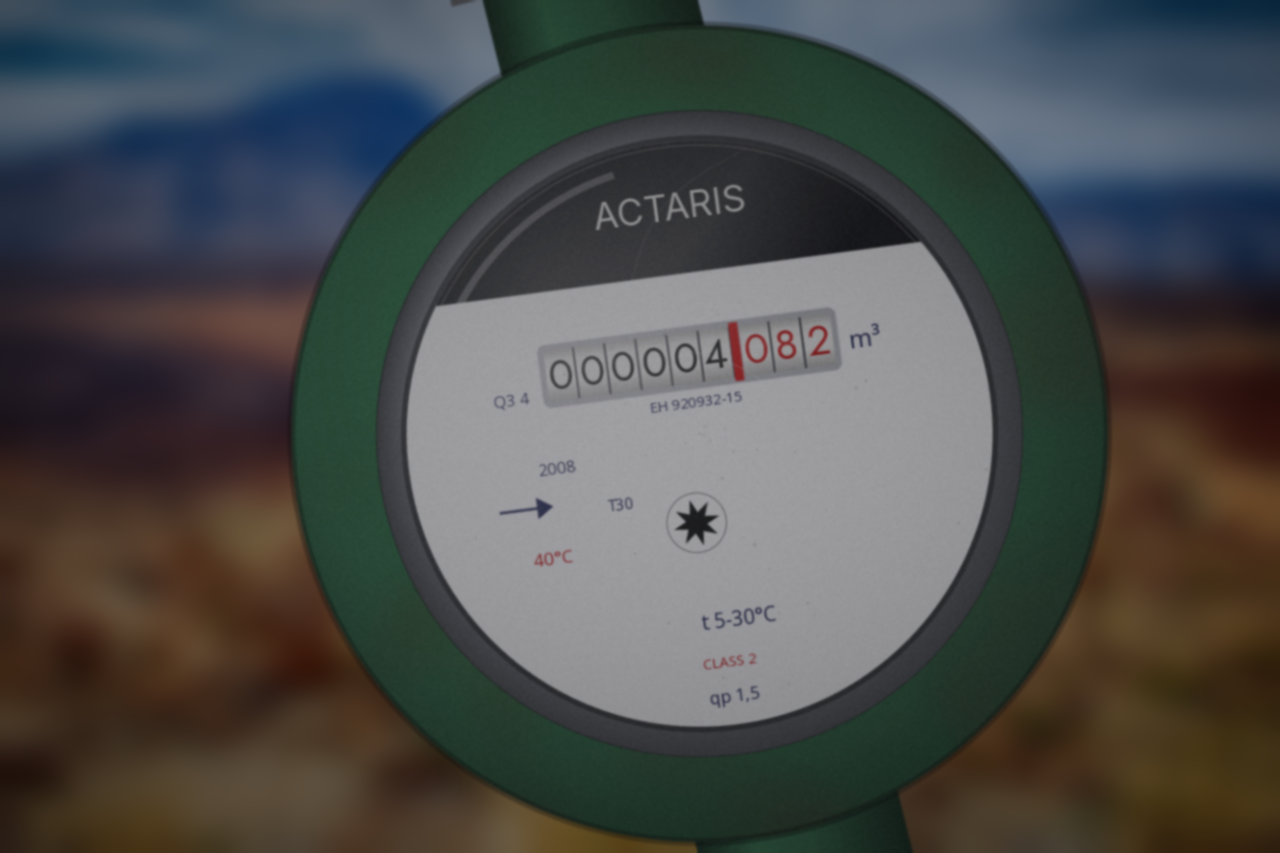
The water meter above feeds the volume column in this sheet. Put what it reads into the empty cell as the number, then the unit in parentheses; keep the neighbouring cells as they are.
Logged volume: 4.082 (m³)
